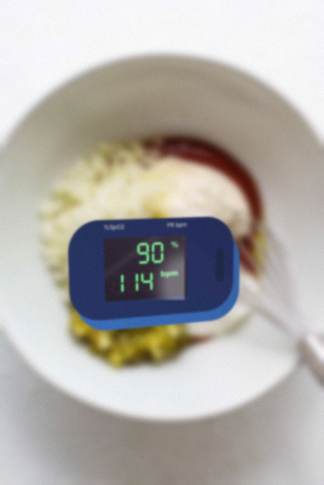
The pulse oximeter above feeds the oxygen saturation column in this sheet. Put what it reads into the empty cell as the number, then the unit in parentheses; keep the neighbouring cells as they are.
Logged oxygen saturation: 90 (%)
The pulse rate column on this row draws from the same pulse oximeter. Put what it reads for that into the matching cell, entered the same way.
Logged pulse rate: 114 (bpm)
